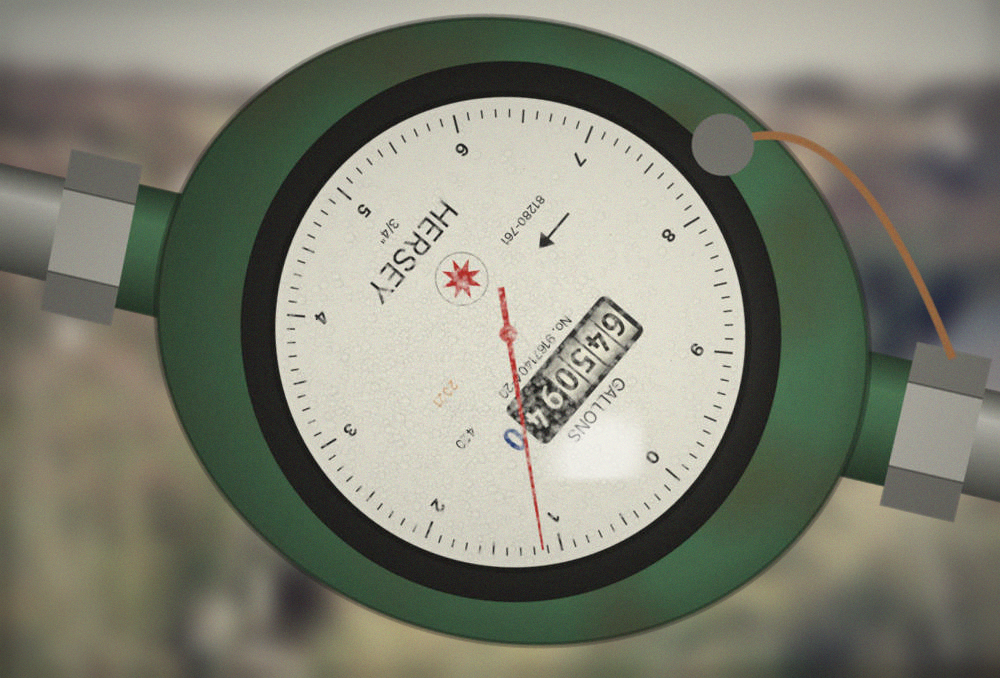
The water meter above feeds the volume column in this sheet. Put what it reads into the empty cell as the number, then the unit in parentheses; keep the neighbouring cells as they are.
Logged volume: 6450941.1 (gal)
